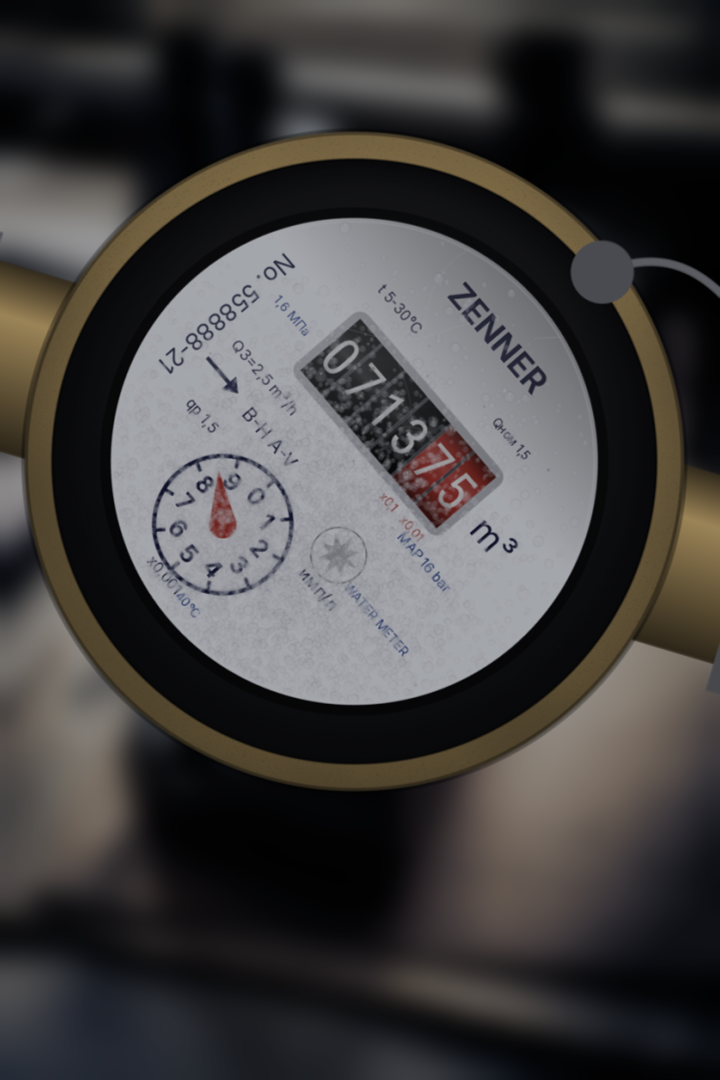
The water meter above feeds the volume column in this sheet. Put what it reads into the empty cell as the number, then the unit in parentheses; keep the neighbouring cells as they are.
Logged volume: 713.758 (m³)
